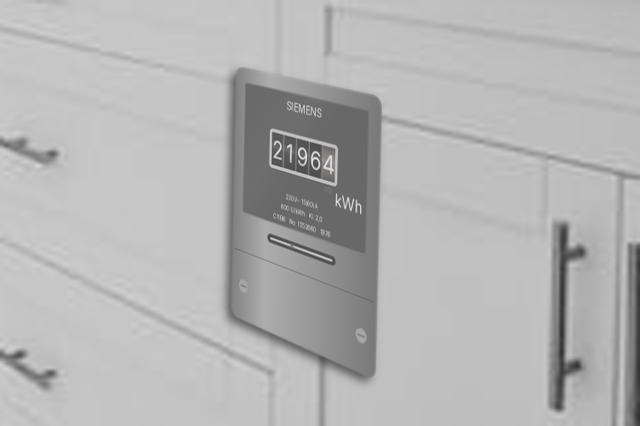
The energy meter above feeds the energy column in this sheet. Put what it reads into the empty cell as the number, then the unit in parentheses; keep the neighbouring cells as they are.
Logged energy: 2196.4 (kWh)
